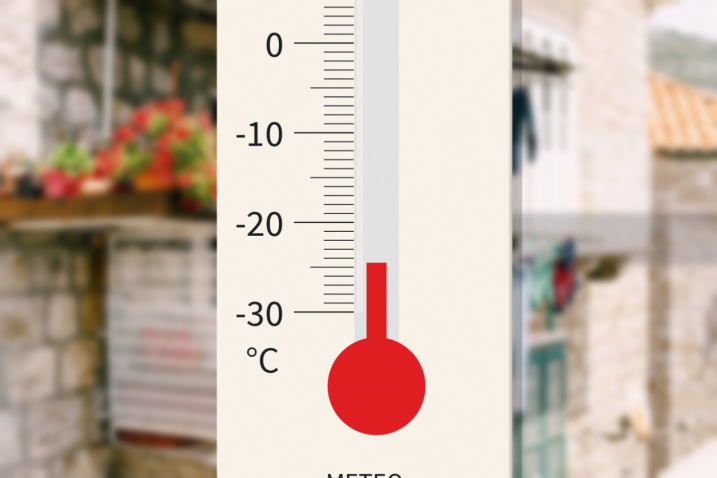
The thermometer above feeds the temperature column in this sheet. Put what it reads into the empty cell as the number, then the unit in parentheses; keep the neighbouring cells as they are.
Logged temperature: -24.5 (°C)
